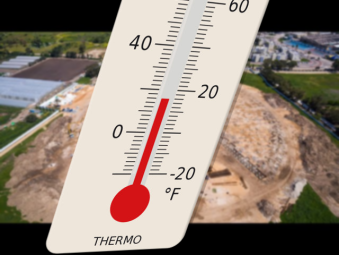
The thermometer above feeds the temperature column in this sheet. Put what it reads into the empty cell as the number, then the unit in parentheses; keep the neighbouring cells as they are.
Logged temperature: 16 (°F)
